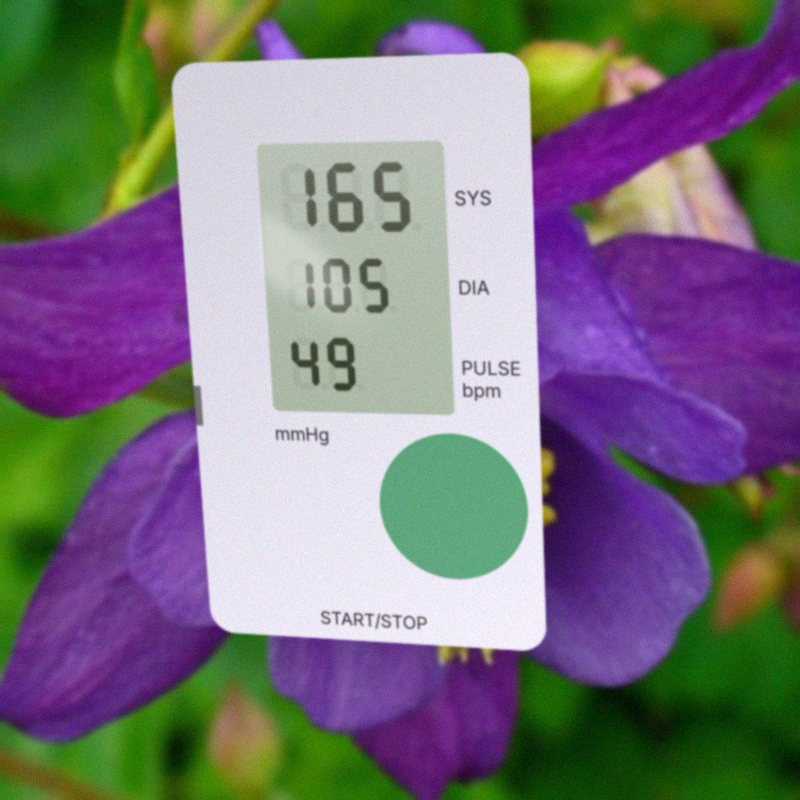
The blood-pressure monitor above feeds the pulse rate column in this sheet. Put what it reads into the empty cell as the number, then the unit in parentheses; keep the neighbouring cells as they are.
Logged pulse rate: 49 (bpm)
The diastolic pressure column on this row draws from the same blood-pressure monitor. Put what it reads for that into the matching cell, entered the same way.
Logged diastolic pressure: 105 (mmHg)
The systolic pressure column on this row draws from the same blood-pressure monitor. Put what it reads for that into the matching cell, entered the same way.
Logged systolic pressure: 165 (mmHg)
